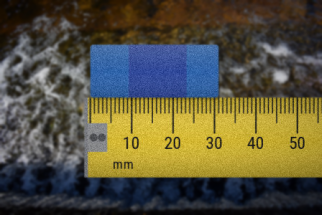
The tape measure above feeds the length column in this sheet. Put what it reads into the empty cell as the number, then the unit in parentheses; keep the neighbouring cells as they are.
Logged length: 31 (mm)
